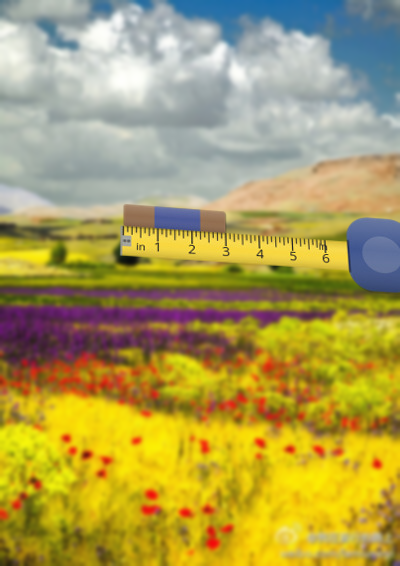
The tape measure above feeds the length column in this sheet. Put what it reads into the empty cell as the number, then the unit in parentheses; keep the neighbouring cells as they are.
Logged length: 3 (in)
